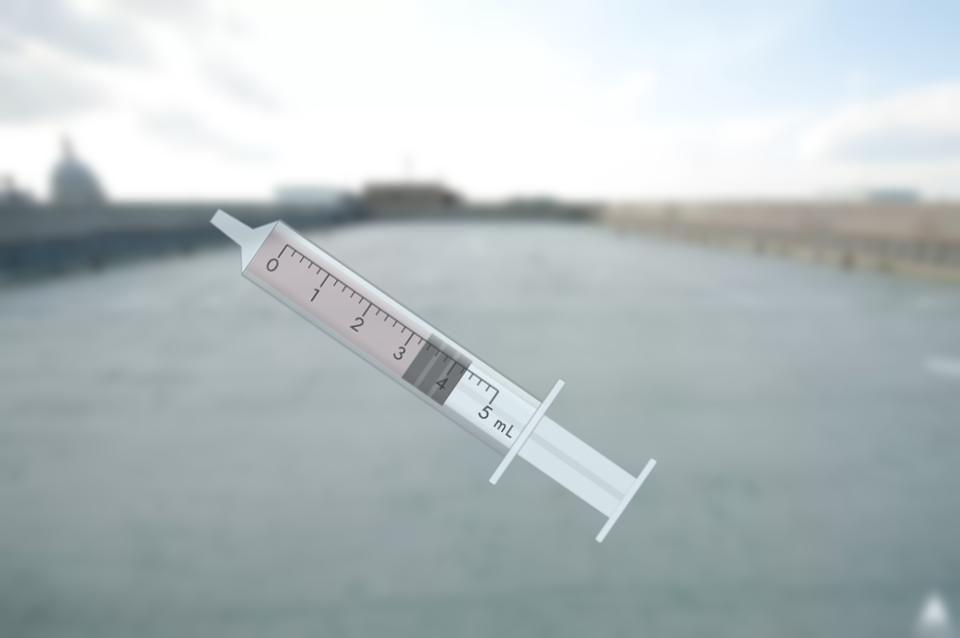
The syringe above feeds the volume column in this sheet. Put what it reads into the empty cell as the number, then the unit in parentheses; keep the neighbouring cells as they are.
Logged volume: 3.3 (mL)
